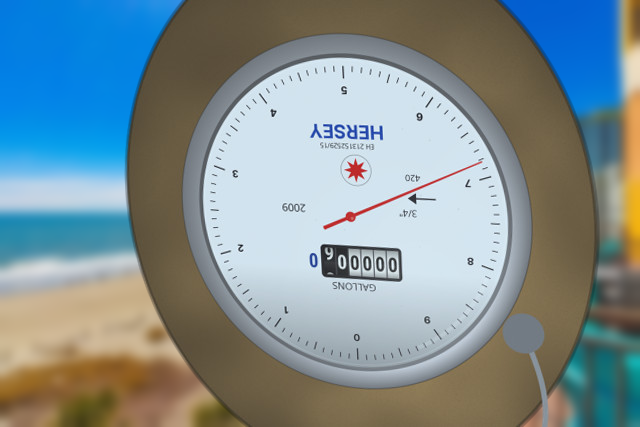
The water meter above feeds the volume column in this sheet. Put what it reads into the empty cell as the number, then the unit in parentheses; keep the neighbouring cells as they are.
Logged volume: 56.8 (gal)
